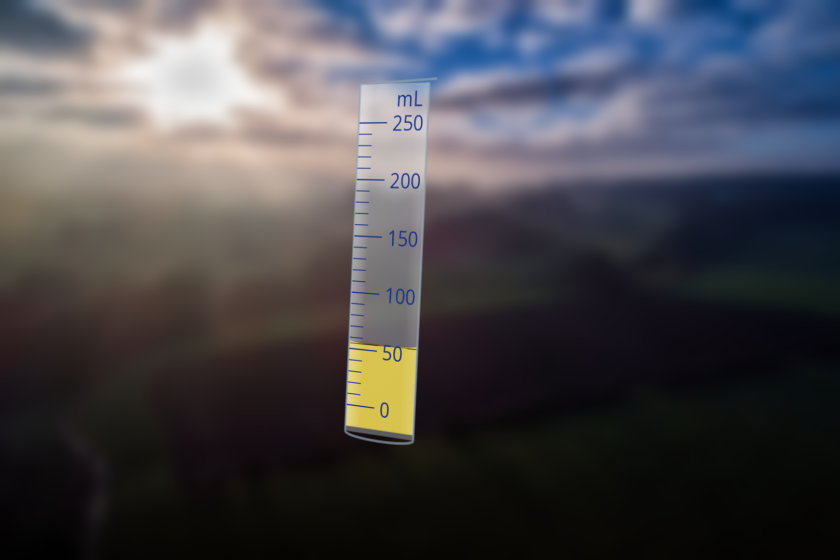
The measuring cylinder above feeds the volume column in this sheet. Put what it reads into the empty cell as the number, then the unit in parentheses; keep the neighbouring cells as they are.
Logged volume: 55 (mL)
